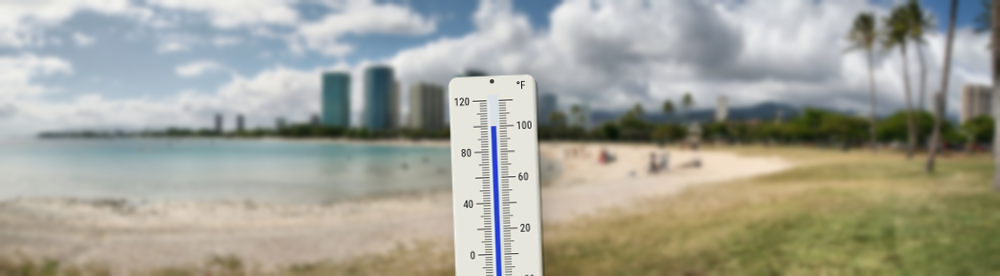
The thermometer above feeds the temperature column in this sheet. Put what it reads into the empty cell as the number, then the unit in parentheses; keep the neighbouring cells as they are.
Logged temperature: 100 (°F)
